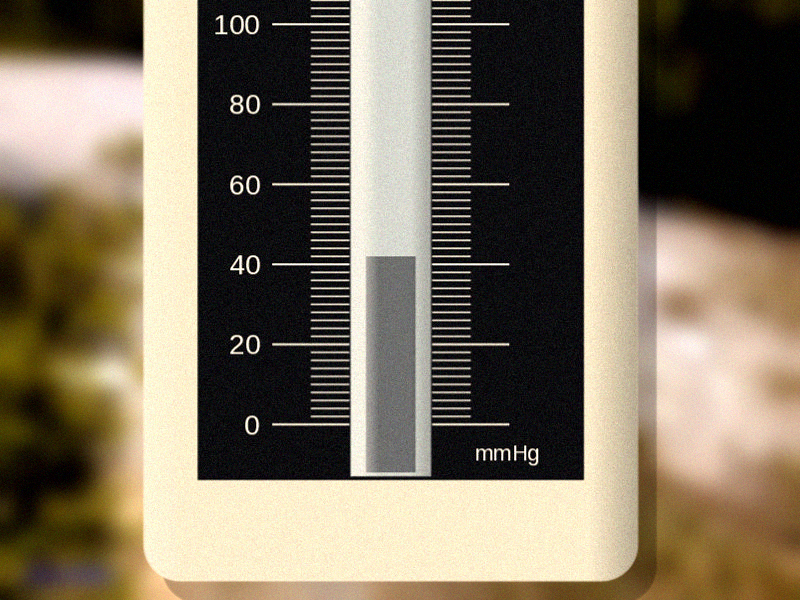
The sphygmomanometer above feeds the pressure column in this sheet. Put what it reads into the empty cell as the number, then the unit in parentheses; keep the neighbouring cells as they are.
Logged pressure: 42 (mmHg)
